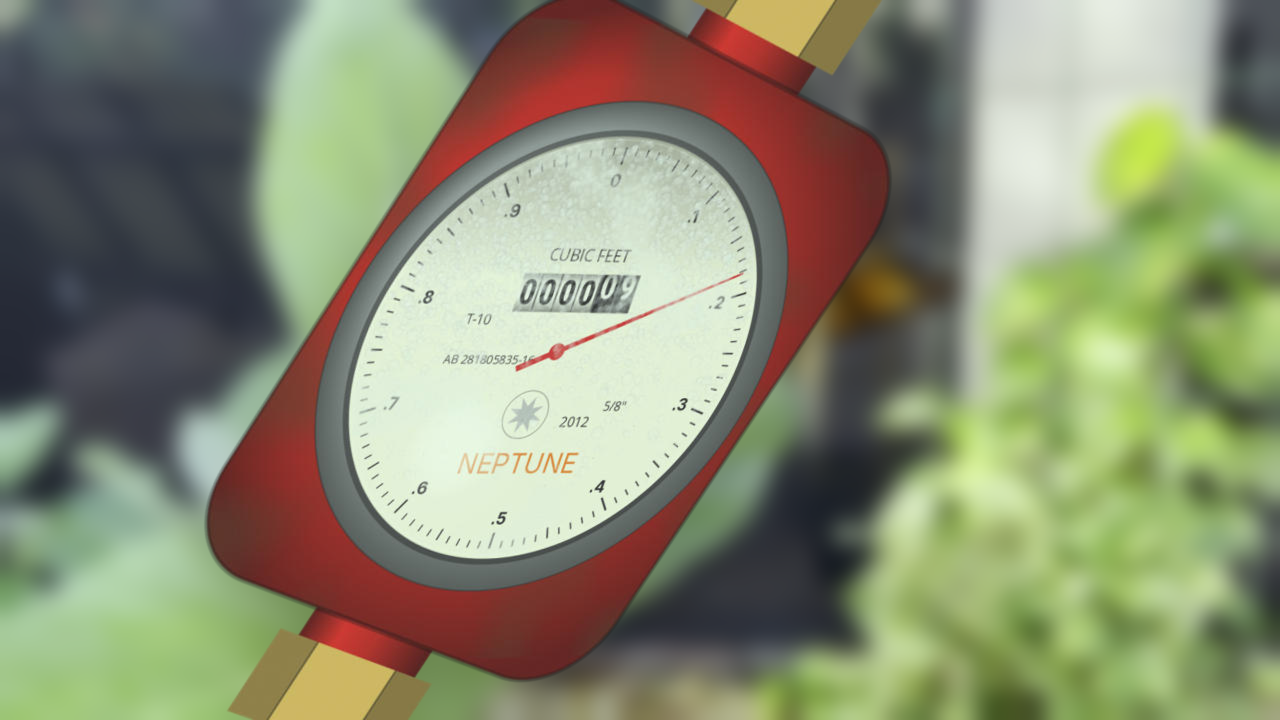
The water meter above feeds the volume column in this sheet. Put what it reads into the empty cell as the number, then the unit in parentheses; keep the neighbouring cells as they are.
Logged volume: 9.18 (ft³)
